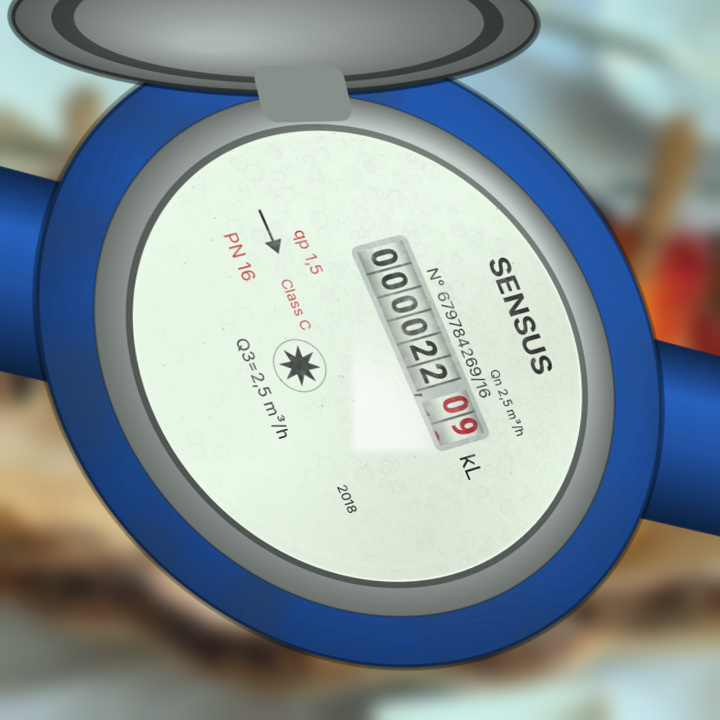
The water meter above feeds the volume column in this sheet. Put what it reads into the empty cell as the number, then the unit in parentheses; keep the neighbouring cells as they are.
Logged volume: 22.09 (kL)
